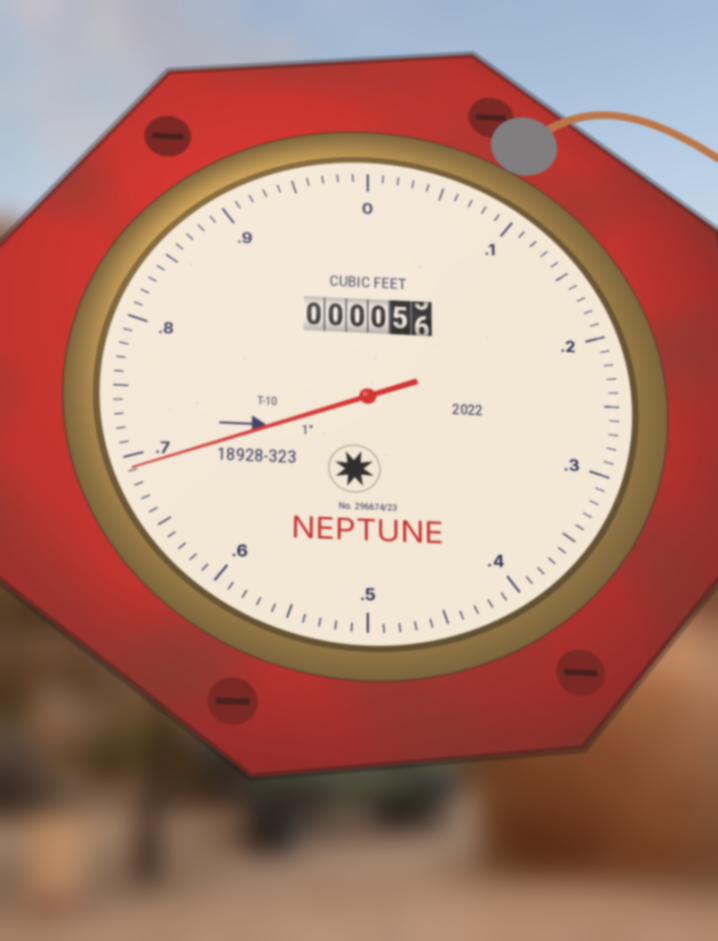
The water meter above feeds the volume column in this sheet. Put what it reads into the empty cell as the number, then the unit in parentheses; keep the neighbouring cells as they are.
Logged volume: 55.69 (ft³)
